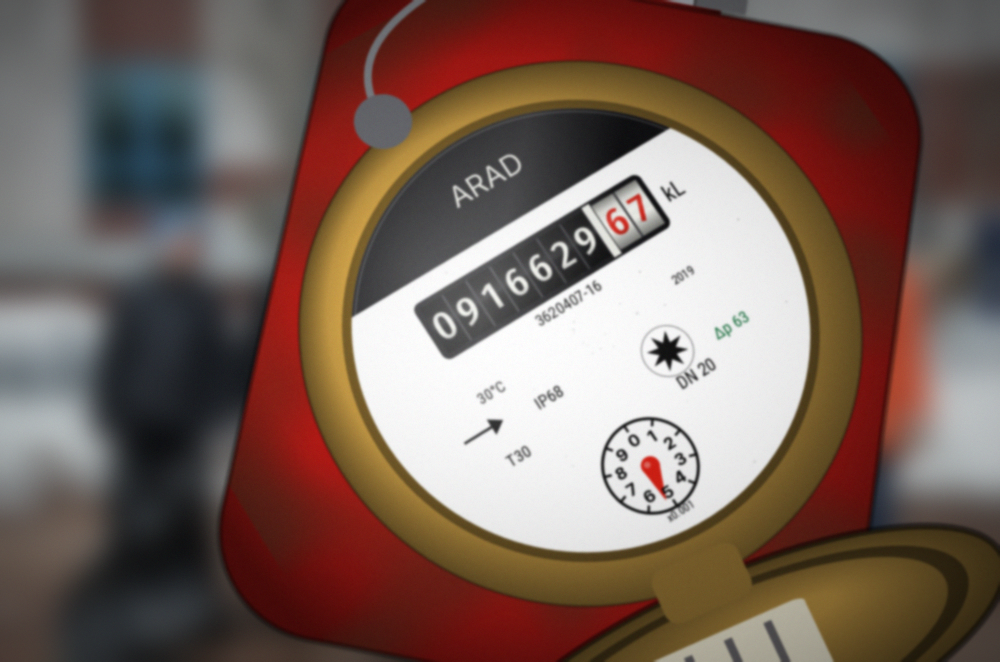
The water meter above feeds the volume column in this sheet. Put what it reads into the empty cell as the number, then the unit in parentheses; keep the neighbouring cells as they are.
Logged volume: 916629.675 (kL)
